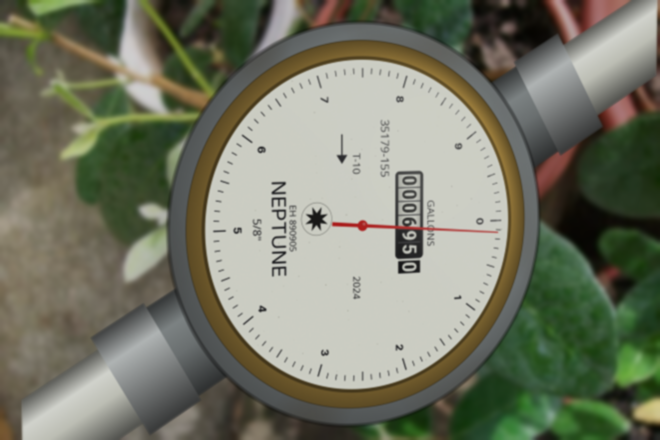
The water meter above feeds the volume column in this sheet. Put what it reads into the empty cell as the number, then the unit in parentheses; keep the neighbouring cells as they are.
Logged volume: 6950.1 (gal)
